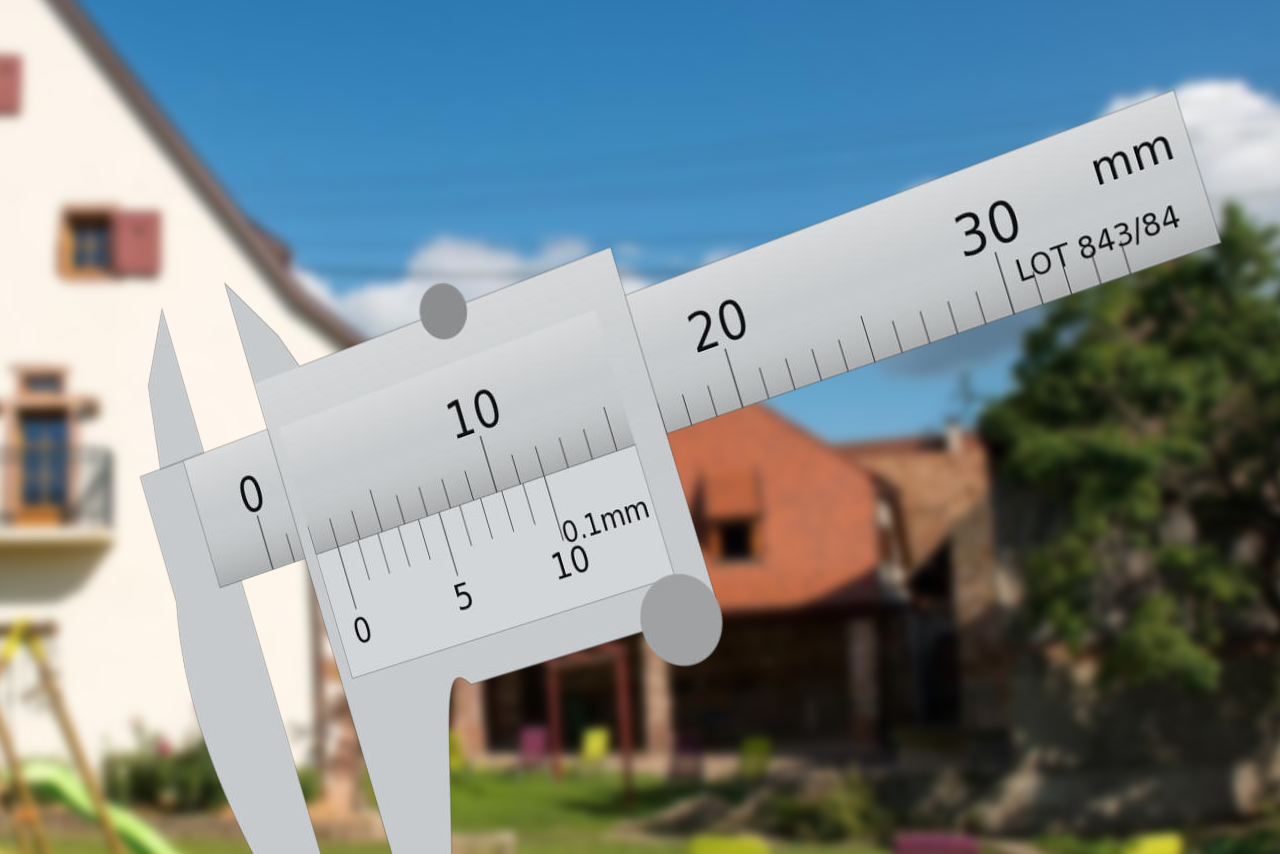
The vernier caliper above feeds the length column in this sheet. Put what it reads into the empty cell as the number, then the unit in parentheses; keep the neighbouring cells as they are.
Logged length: 3.0 (mm)
